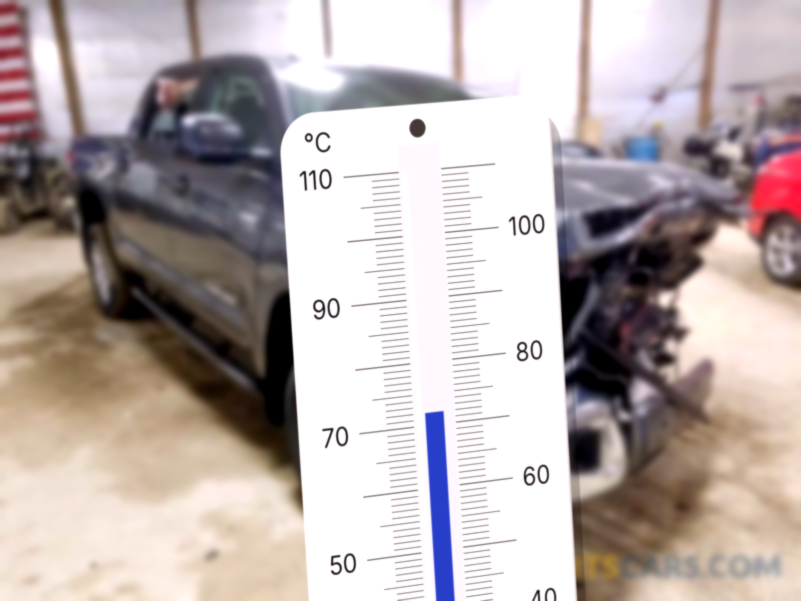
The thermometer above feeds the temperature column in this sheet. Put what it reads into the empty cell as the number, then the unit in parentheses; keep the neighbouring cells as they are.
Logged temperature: 72 (°C)
